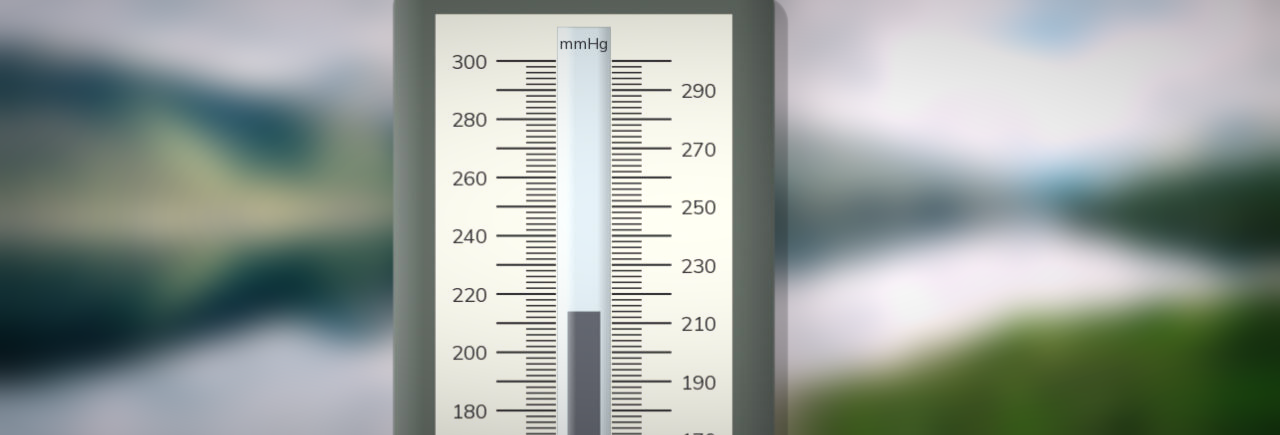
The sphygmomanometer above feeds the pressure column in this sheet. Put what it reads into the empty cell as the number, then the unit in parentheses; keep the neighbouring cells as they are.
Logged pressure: 214 (mmHg)
